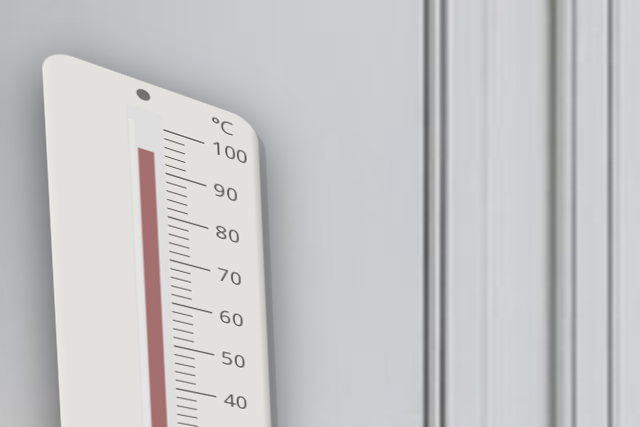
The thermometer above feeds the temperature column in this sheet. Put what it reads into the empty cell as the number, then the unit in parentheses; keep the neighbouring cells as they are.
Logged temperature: 94 (°C)
